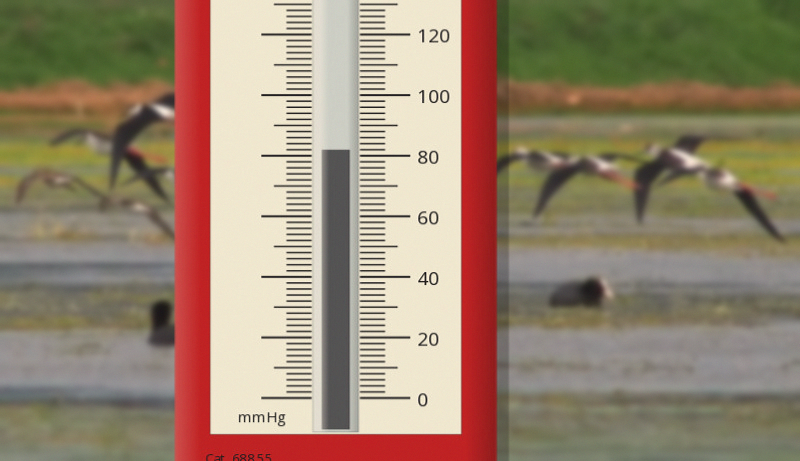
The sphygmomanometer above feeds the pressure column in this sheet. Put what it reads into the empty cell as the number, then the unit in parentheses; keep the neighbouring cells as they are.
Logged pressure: 82 (mmHg)
